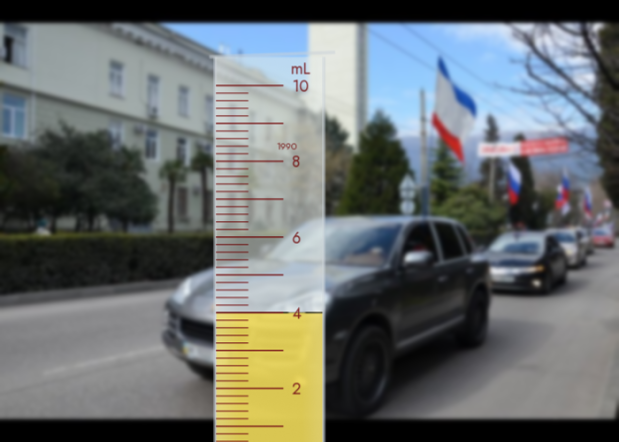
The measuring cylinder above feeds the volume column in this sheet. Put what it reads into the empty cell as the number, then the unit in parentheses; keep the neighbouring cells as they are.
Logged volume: 4 (mL)
